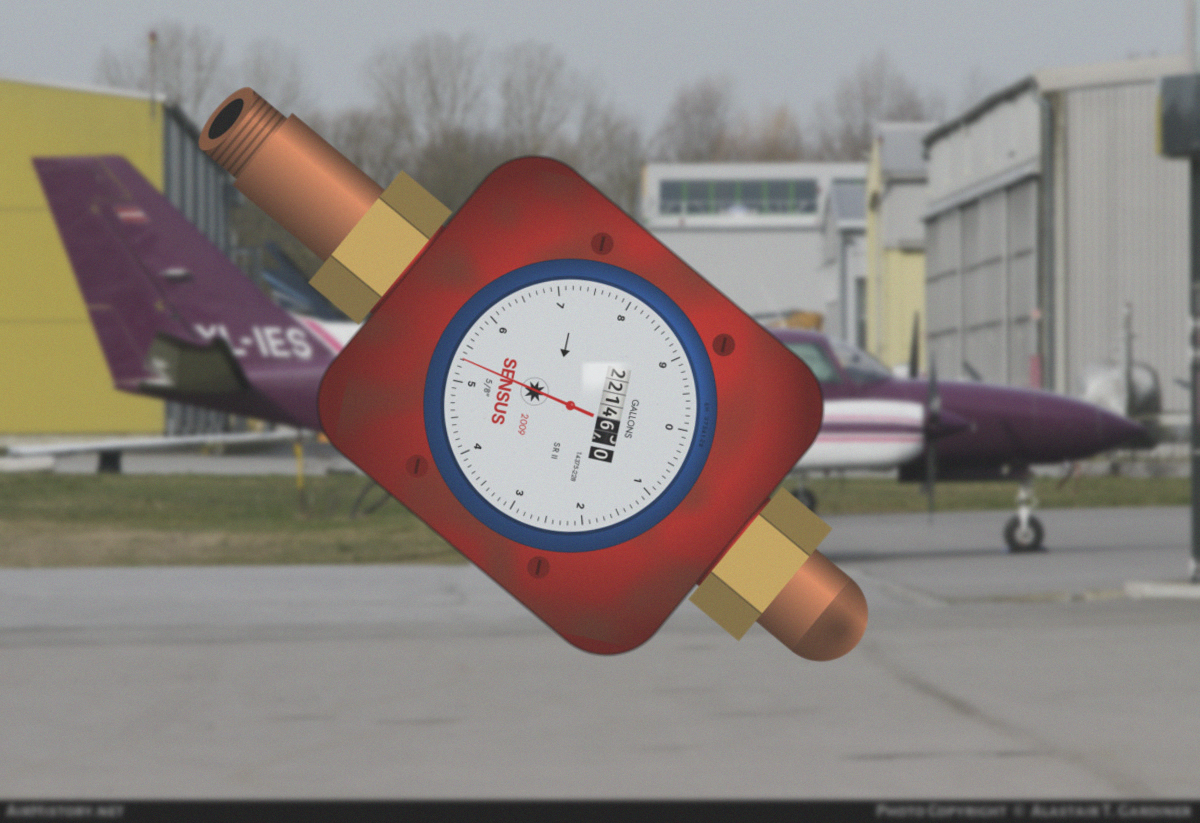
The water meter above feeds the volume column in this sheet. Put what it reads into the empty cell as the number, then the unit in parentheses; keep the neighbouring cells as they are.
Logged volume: 2214635.3 (gal)
